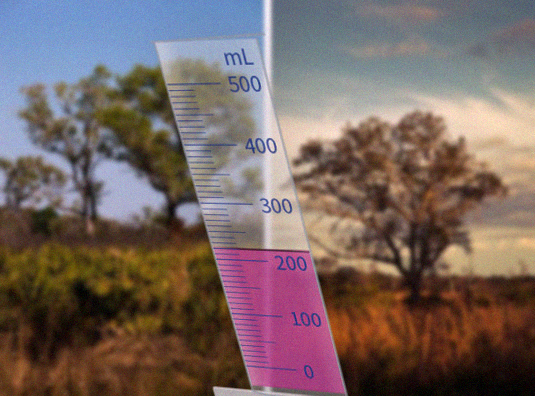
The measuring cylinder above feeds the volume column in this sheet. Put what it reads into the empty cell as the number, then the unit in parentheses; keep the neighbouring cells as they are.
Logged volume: 220 (mL)
